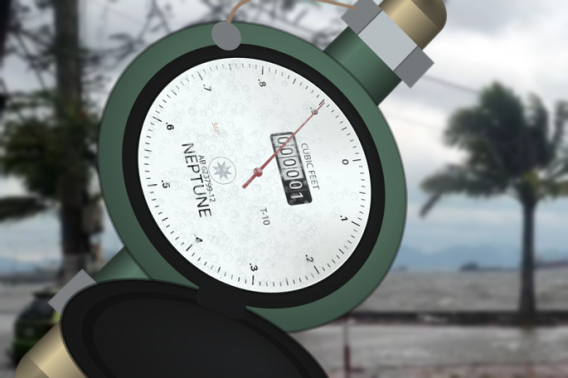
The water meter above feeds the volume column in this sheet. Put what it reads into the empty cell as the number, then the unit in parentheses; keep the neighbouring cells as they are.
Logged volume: 0.90 (ft³)
